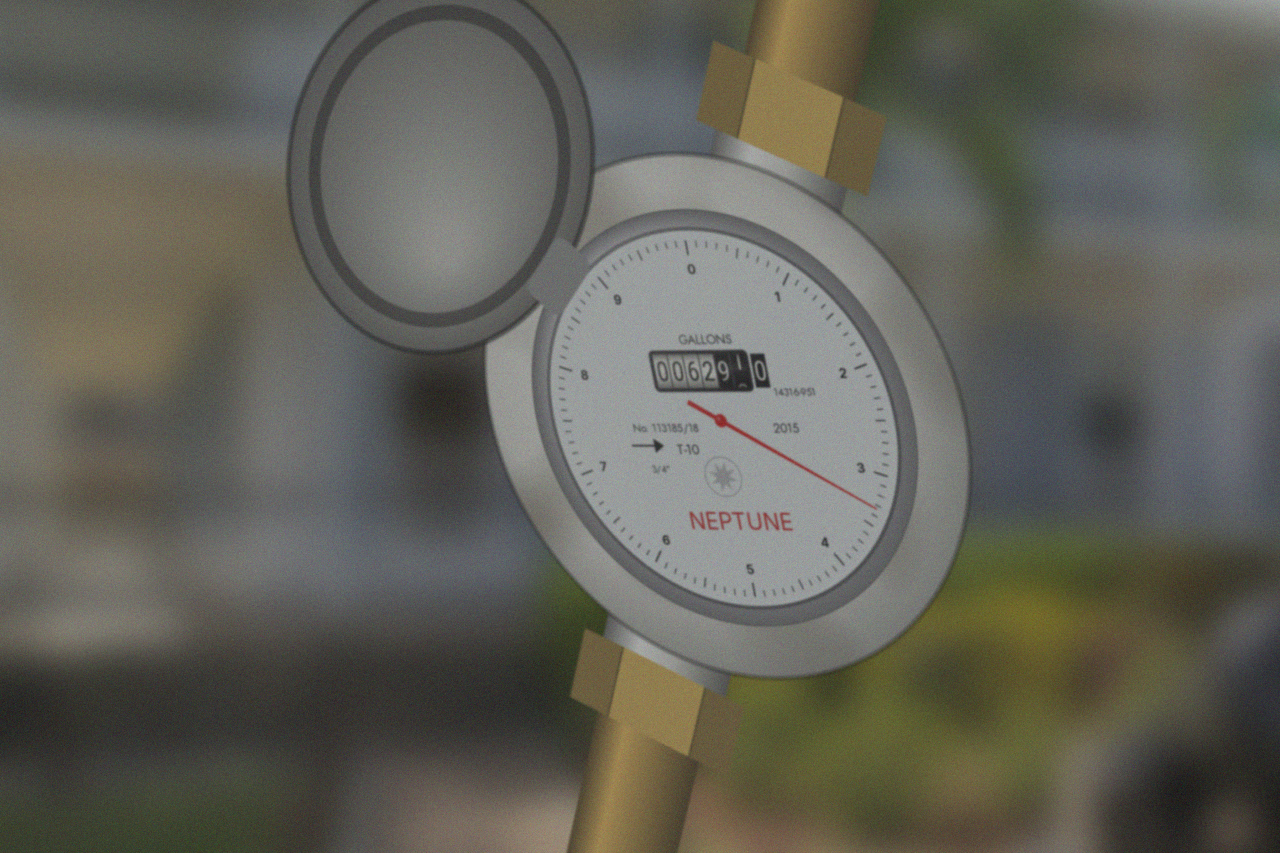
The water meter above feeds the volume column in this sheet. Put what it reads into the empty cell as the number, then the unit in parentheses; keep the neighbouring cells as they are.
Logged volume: 62913.3 (gal)
